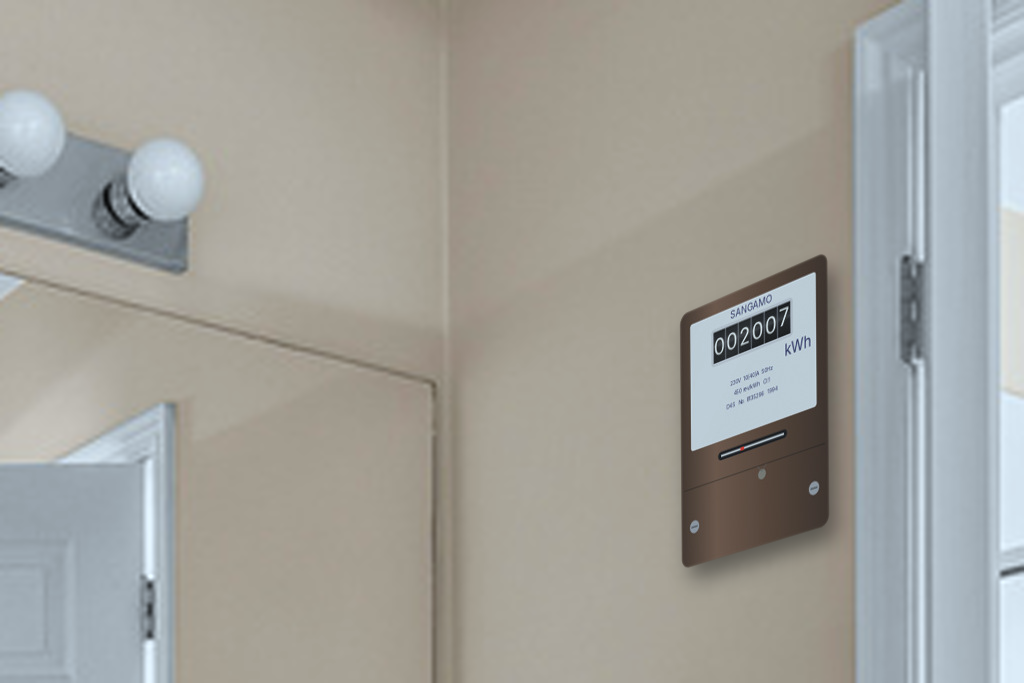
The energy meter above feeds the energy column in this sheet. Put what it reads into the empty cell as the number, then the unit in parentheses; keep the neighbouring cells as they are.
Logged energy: 2007 (kWh)
